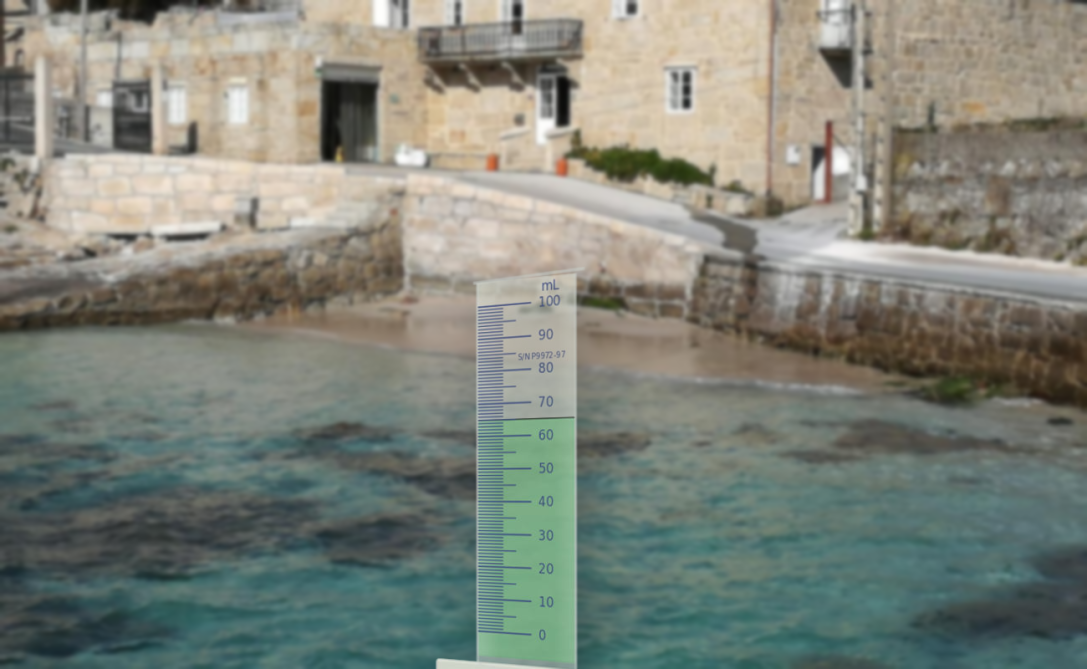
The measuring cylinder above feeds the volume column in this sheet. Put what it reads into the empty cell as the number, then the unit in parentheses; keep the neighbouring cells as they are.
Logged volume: 65 (mL)
